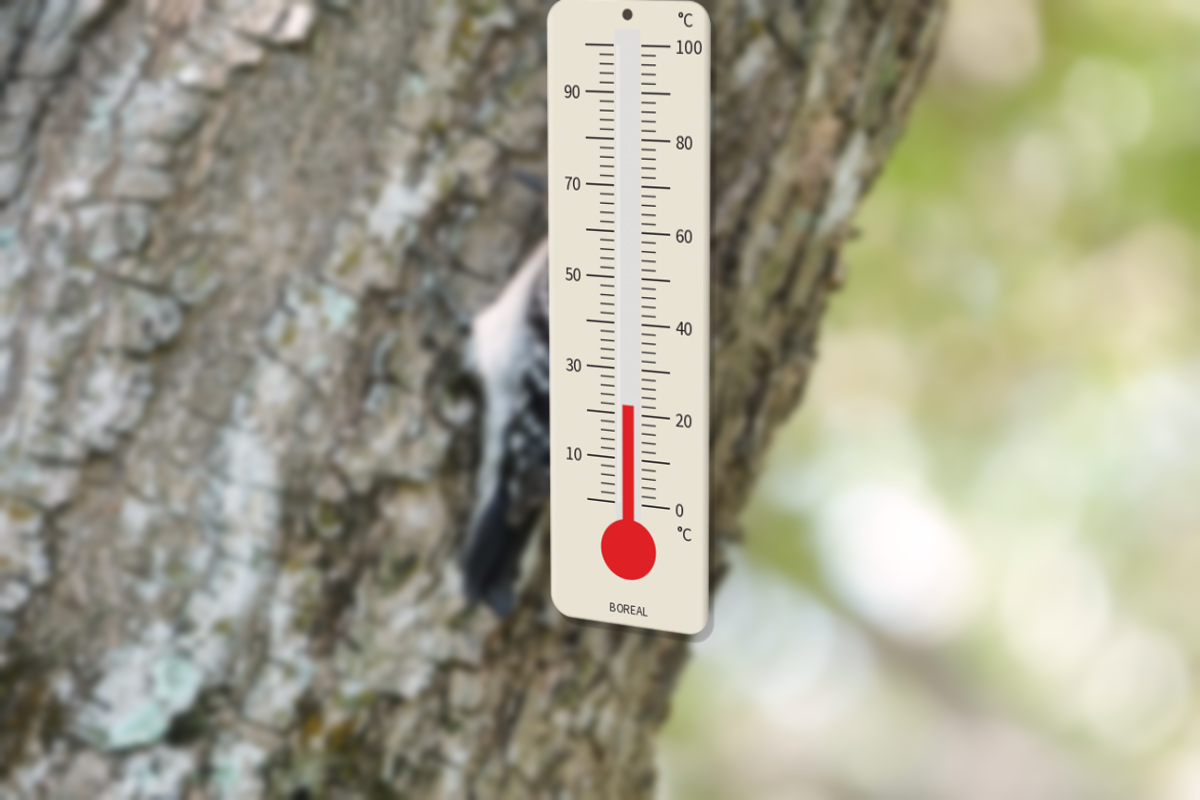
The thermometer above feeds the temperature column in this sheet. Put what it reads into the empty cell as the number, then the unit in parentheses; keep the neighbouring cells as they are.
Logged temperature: 22 (°C)
